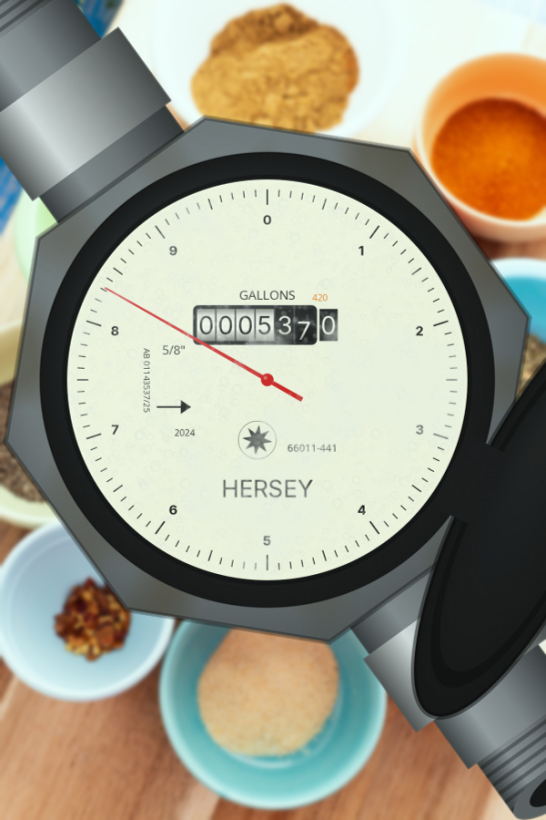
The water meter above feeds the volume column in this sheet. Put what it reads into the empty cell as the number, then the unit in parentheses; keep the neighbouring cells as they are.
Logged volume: 5368.3 (gal)
